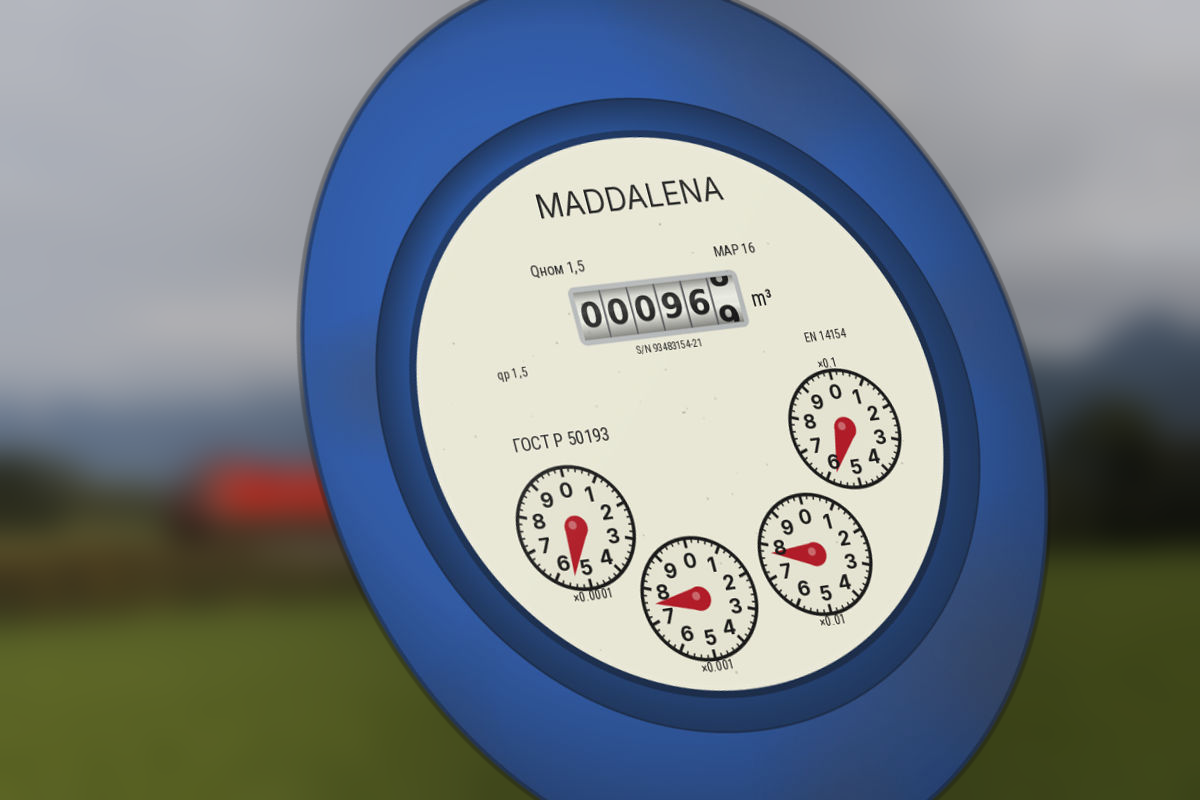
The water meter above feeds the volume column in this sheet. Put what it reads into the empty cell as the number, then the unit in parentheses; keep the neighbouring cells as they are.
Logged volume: 968.5775 (m³)
